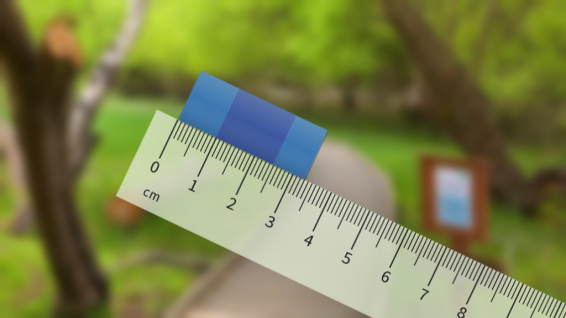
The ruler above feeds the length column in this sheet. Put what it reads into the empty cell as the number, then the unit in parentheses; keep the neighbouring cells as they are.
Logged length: 3.3 (cm)
